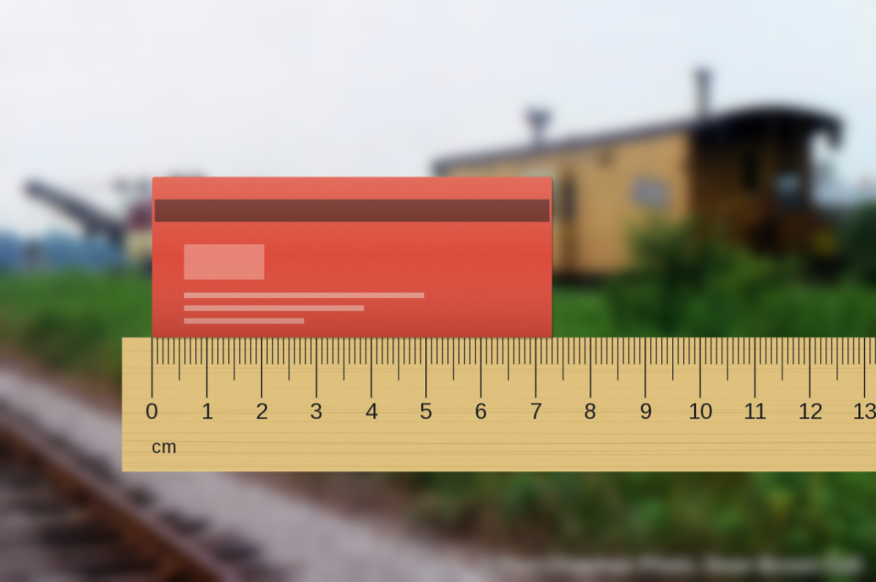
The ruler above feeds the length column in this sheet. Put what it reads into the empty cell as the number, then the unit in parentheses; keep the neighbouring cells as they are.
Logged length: 7.3 (cm)
